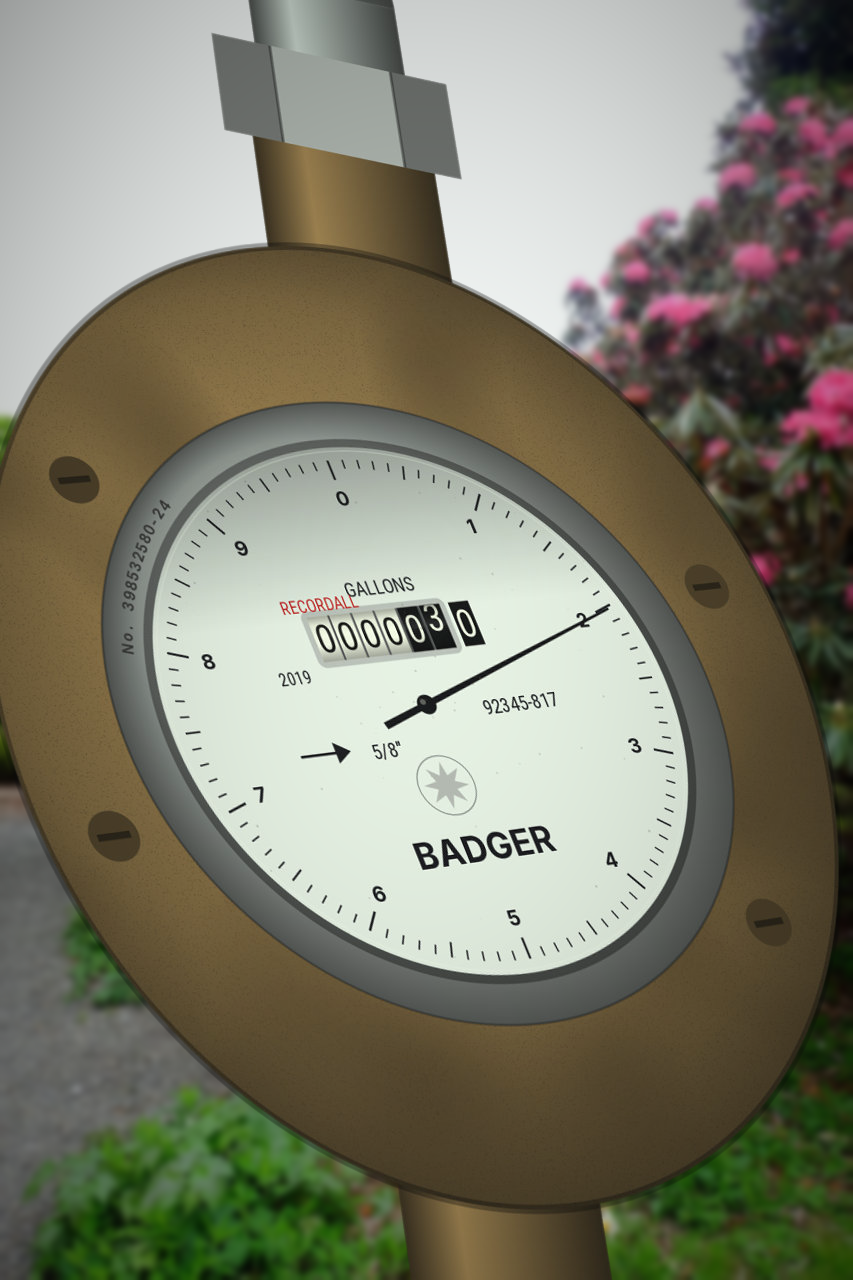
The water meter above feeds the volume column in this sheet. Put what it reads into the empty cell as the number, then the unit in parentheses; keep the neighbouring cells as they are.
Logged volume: 32.0 (gal)
